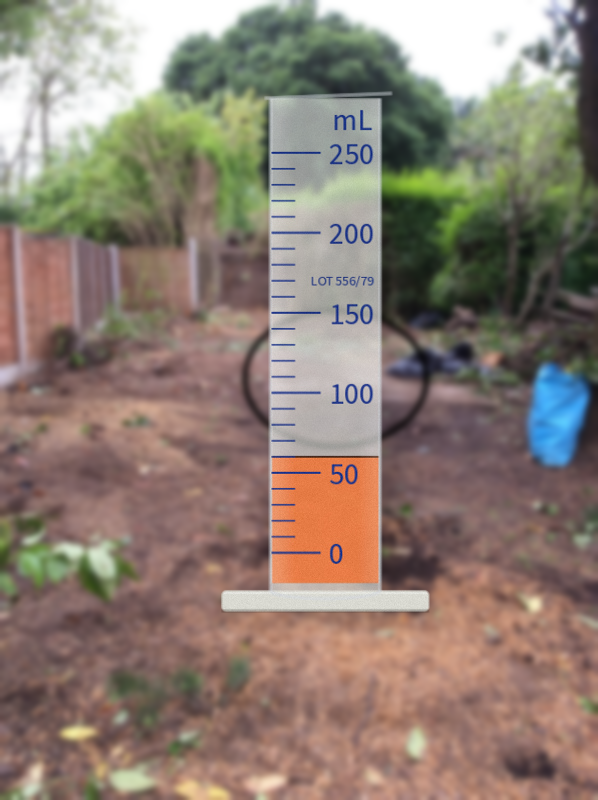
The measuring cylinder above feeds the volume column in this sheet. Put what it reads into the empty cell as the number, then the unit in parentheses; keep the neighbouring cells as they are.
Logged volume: 60 (mL)
